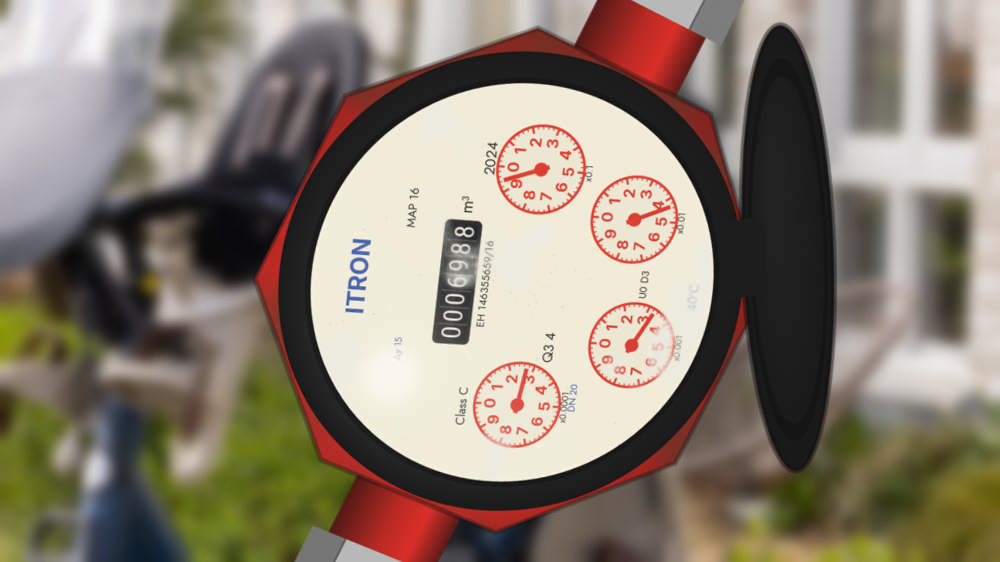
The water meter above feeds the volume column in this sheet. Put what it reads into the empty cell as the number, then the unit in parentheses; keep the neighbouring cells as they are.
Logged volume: 6987.9432 (m³)
